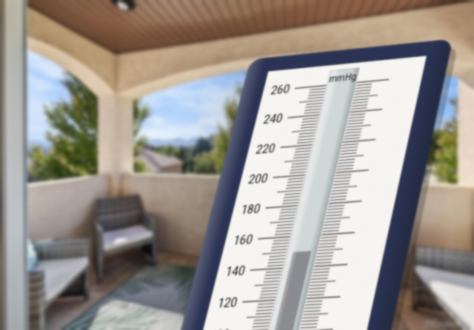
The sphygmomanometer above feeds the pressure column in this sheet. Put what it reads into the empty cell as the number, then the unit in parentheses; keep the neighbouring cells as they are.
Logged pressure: 150 (mmHg)
